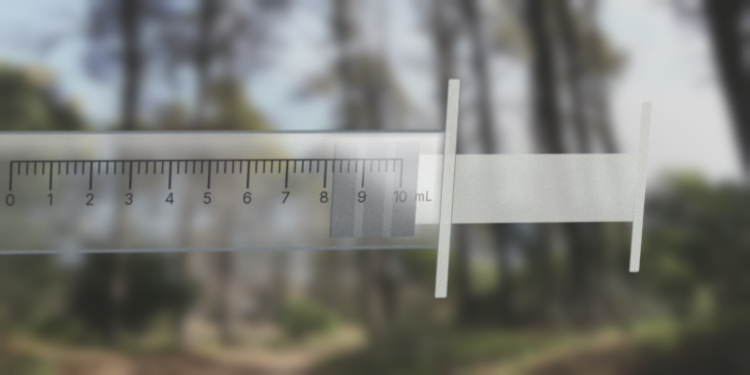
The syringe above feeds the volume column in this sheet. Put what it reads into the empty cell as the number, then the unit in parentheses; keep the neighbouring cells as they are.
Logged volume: 8.2 (mL)
